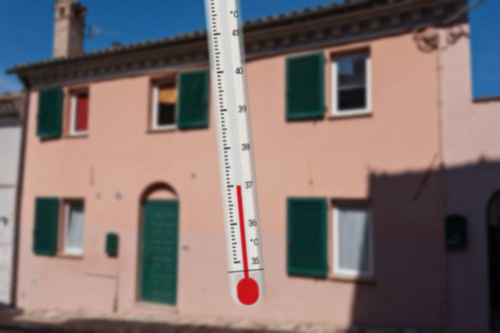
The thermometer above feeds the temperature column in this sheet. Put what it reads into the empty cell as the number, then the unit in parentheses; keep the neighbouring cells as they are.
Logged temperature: 37 (°C)
